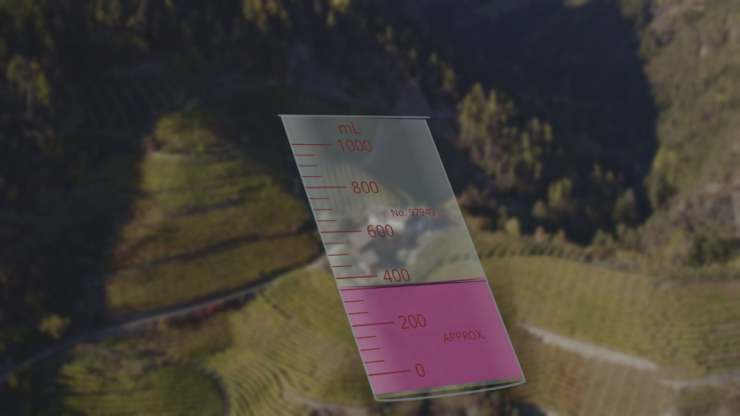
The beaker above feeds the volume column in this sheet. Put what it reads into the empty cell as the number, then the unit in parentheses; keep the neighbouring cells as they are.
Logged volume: 350 (mL)
